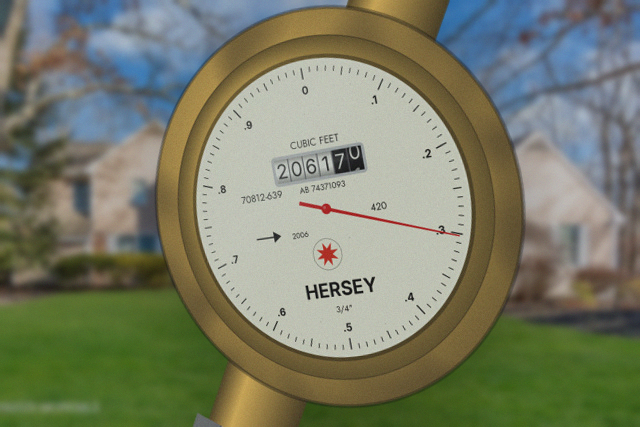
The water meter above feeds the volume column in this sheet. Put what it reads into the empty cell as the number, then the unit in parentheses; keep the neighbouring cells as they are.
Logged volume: 206170.30 (ft³)
